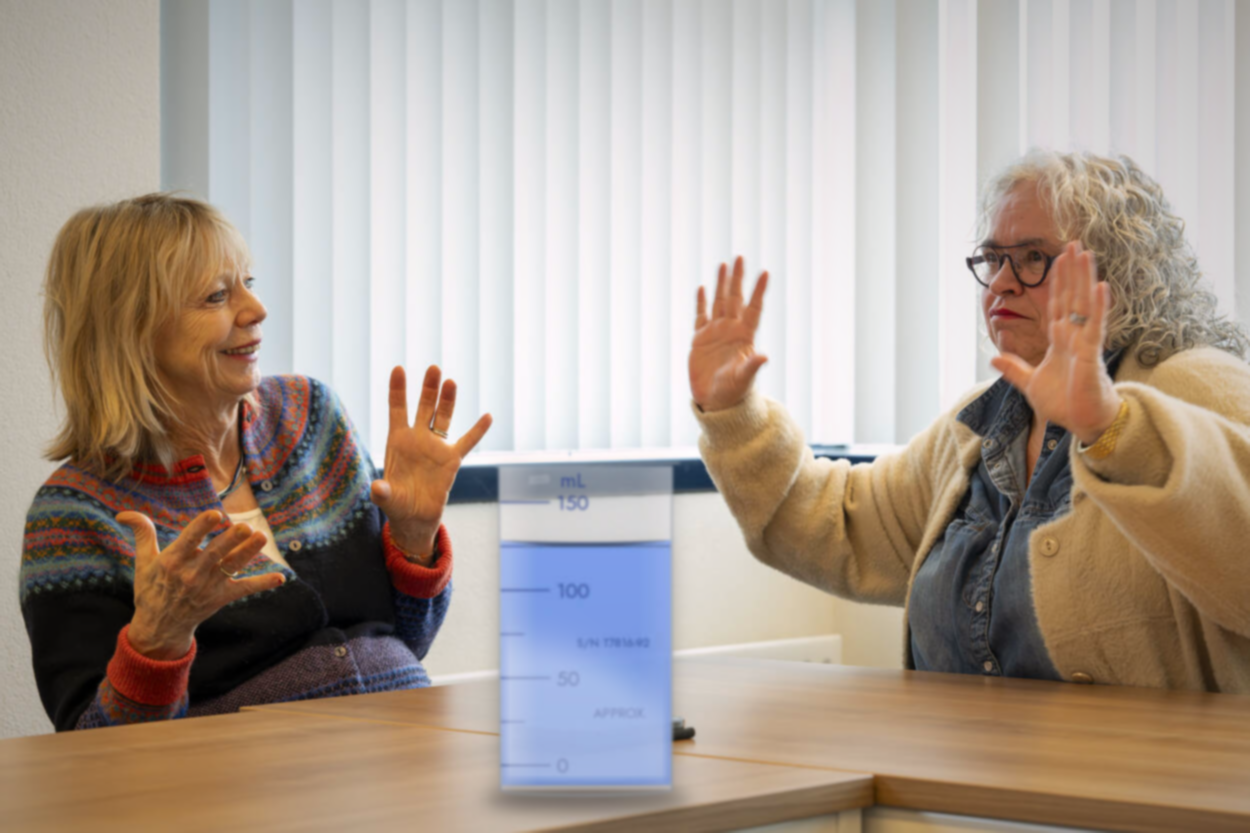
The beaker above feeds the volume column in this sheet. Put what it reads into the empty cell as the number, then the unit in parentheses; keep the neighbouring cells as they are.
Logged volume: 125 (mL)
